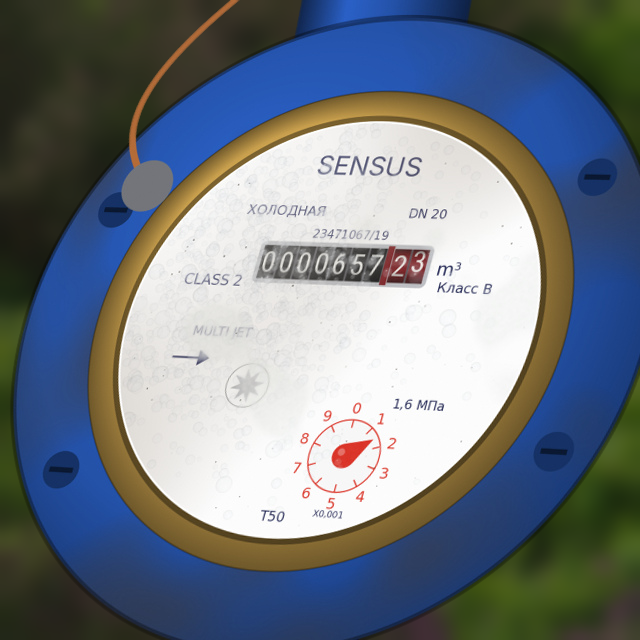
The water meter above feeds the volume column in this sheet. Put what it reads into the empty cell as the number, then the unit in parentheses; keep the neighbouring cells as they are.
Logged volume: 657.231 (m³)
